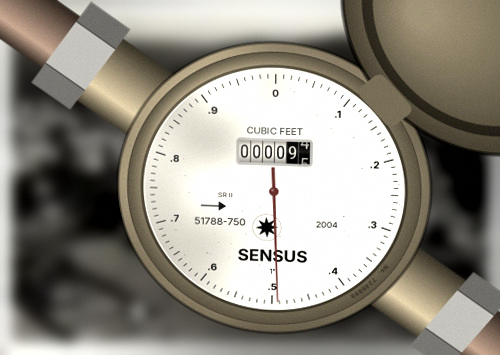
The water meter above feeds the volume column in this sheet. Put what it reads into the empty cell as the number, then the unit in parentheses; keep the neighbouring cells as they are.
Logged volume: 94.49 (ft³)
